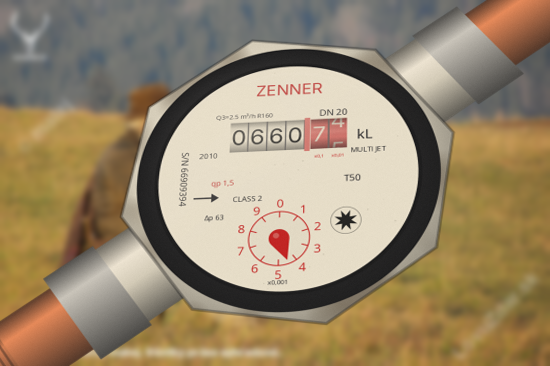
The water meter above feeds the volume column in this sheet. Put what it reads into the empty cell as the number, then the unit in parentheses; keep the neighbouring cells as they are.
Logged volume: 660.744 (kL)
